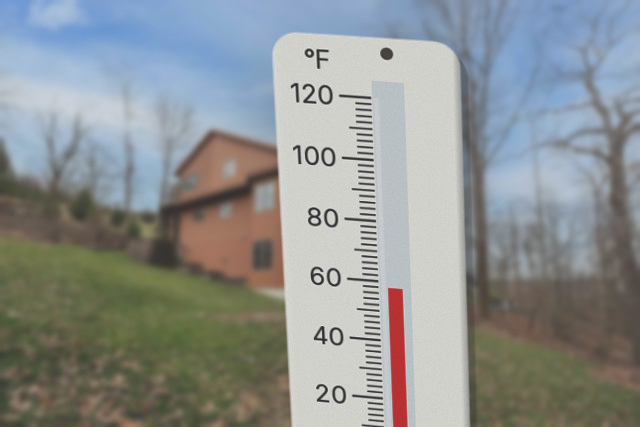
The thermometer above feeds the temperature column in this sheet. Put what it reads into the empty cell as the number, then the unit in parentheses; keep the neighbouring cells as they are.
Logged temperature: 58 (°F)
